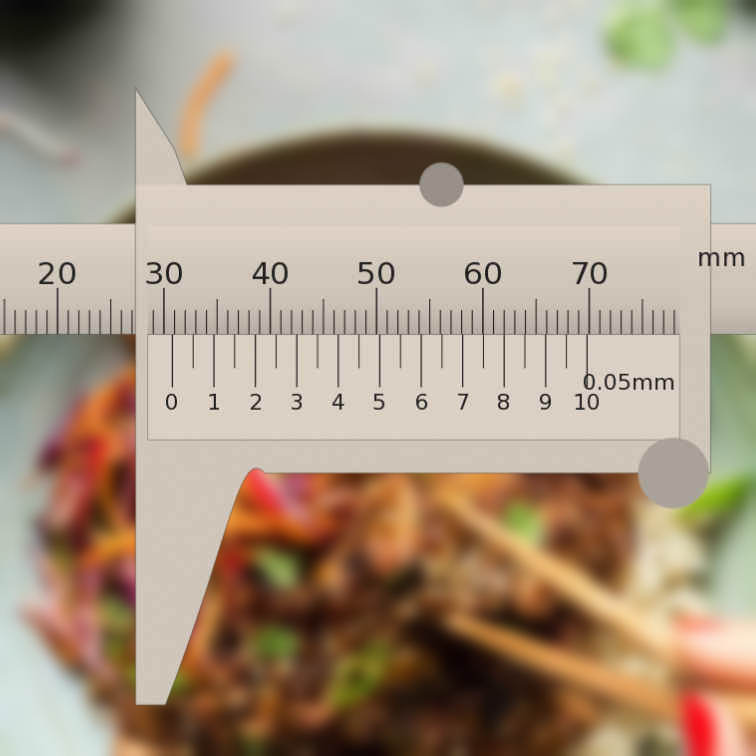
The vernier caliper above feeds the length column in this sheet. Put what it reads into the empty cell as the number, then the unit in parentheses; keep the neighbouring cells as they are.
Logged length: 30.8 (mm)
